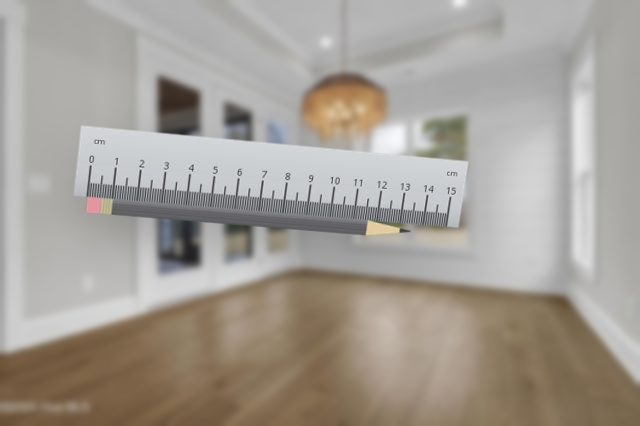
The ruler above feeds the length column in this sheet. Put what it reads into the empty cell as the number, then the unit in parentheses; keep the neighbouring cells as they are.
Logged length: 13.5 (cm)
